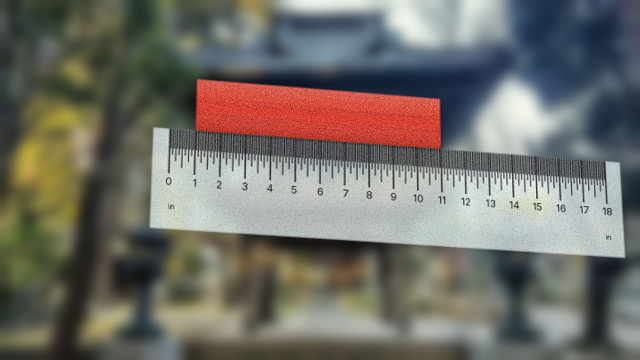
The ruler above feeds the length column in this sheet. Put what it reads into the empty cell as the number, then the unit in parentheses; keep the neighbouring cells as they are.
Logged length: 10 (in)
